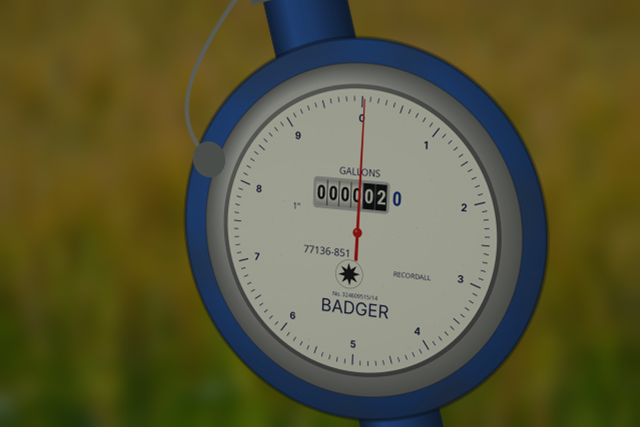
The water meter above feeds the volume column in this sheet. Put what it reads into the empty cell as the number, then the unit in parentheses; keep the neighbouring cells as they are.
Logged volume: 20.0 (gal)
